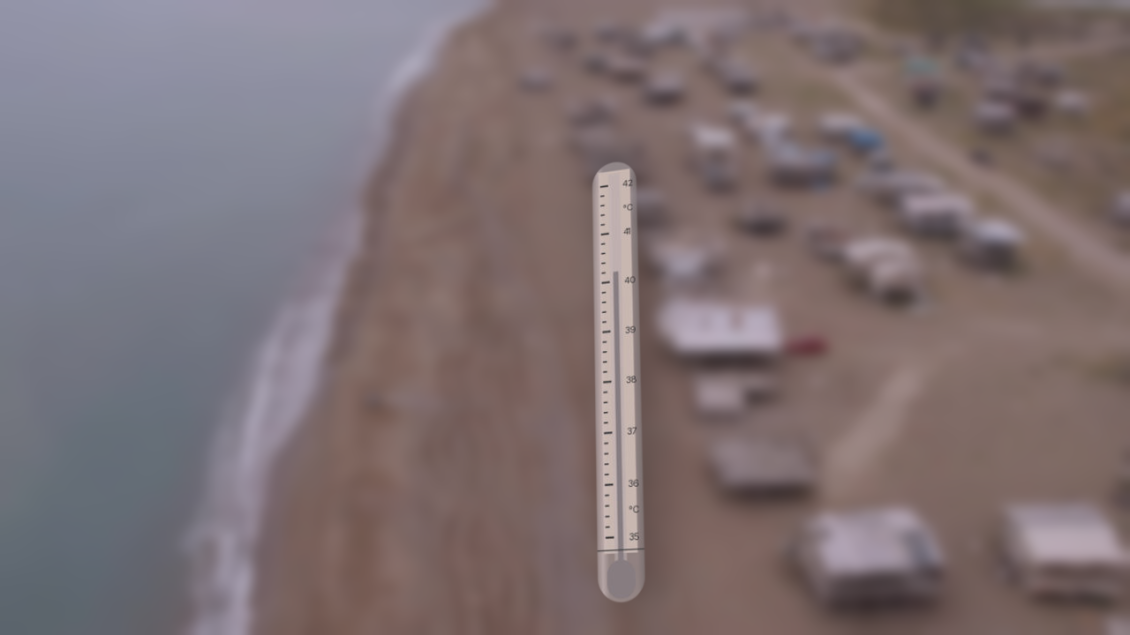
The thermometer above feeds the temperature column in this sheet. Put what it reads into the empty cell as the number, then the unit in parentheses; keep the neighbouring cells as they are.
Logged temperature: 40.2 (°C)
